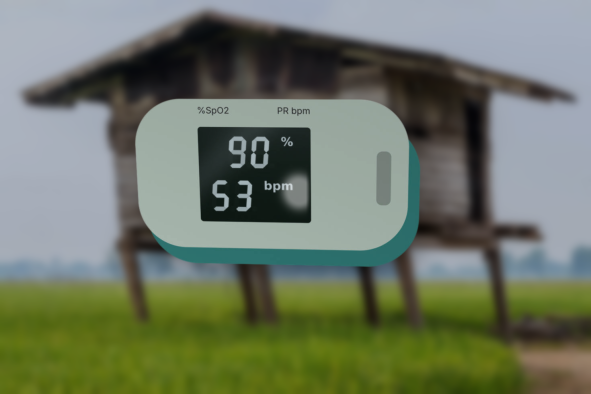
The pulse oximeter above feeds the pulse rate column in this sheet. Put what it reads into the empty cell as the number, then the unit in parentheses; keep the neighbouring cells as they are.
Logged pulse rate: 53 (bpm)
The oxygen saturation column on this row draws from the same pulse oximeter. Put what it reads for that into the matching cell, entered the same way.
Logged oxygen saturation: 90 (%)
